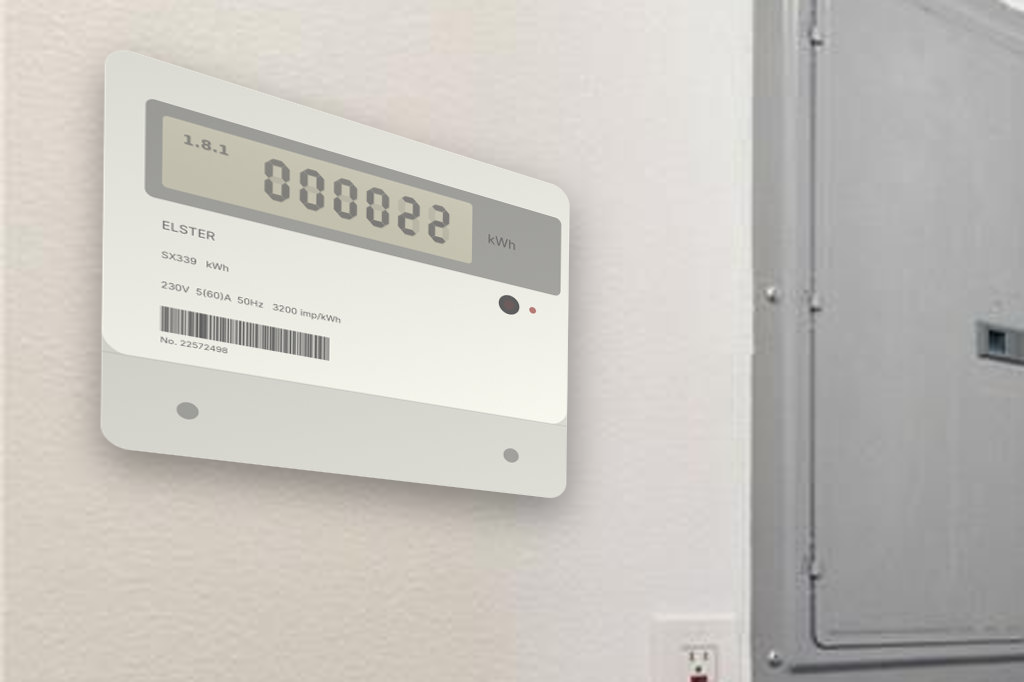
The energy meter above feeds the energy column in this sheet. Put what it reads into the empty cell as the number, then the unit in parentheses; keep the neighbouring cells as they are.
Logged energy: 22 (kWh)
